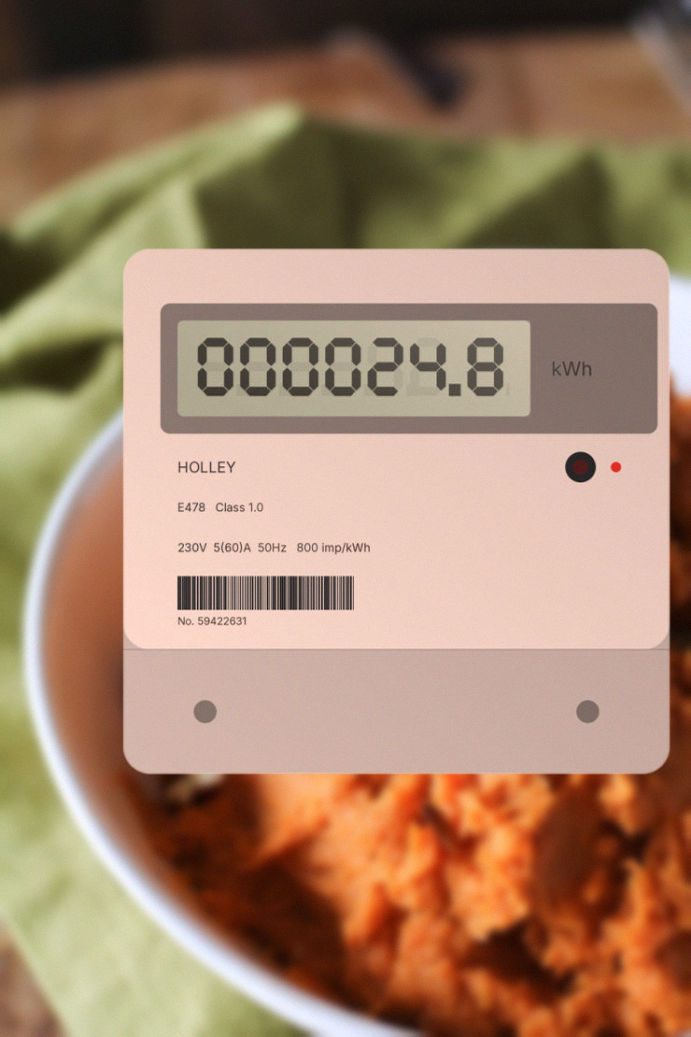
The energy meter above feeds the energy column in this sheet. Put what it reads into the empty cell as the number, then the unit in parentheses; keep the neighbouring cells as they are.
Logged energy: 24.8 (kWh)
